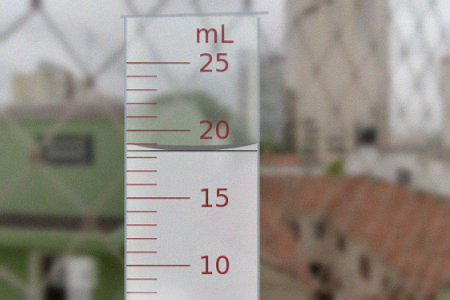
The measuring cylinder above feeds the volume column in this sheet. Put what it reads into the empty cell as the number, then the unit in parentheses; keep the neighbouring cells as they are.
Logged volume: 18.5 (mL)
